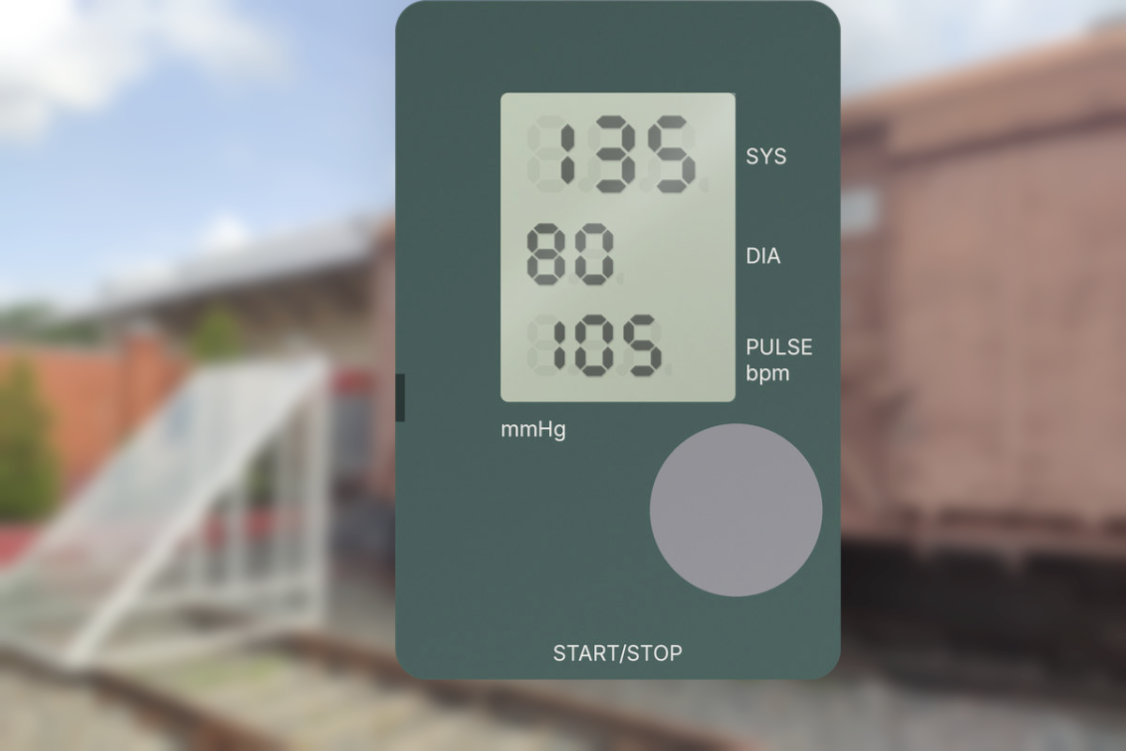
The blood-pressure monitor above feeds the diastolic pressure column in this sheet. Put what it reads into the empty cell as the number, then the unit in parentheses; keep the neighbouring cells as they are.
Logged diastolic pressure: 80 (mmHg)
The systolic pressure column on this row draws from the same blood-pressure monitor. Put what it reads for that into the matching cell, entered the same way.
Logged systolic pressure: 135 (mmHg)
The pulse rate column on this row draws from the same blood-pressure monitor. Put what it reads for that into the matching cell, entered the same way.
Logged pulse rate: 105 (bpm)
